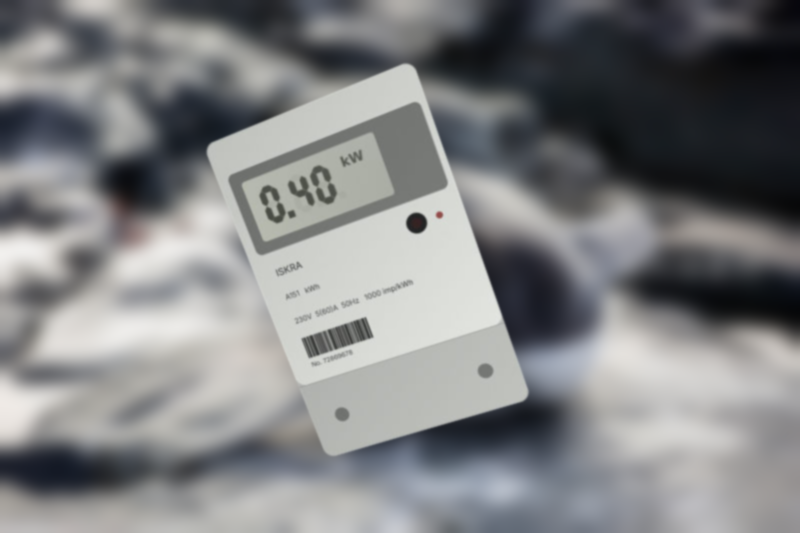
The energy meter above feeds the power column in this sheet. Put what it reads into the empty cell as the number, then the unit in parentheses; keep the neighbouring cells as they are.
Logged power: 0.40 (kW)
